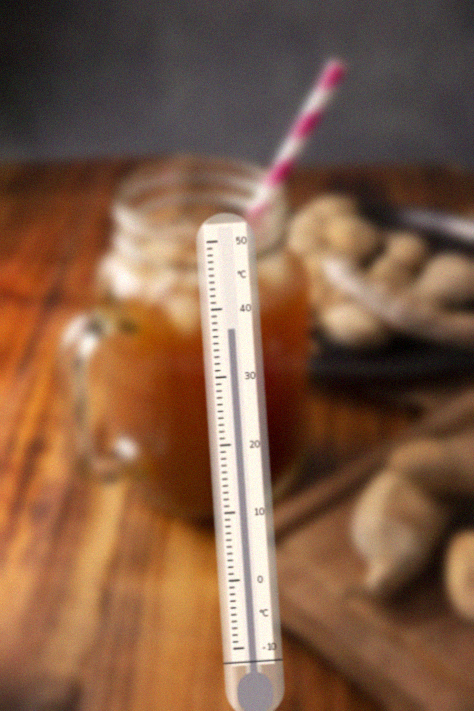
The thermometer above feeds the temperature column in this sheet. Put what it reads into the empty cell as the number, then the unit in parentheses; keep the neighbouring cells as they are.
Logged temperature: 37 (°C)
